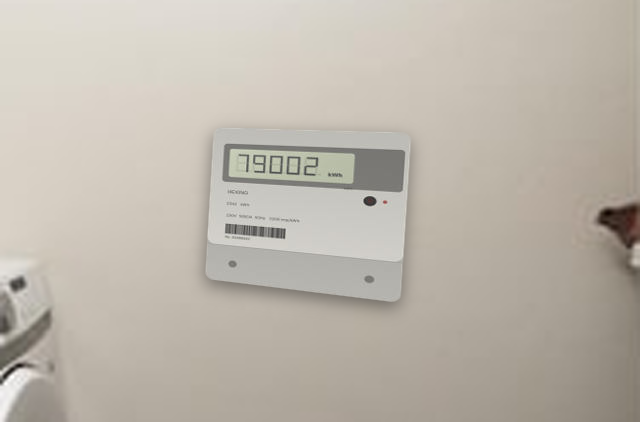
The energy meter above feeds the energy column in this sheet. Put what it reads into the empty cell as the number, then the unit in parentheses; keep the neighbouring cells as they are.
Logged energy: 79002 (kWh)
